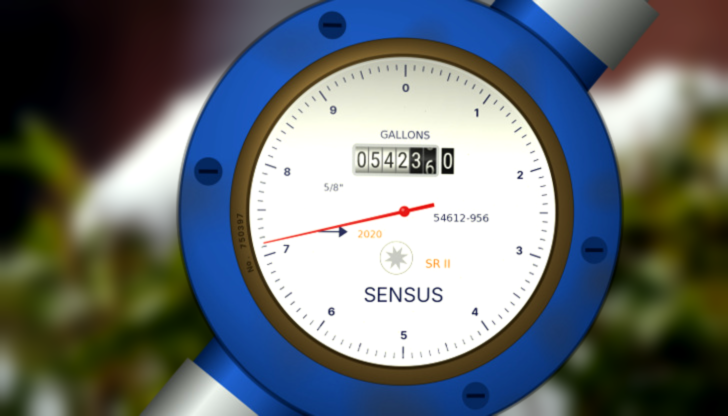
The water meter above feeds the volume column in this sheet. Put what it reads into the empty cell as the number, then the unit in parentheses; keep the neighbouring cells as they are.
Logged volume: 542357.1 (gal)
